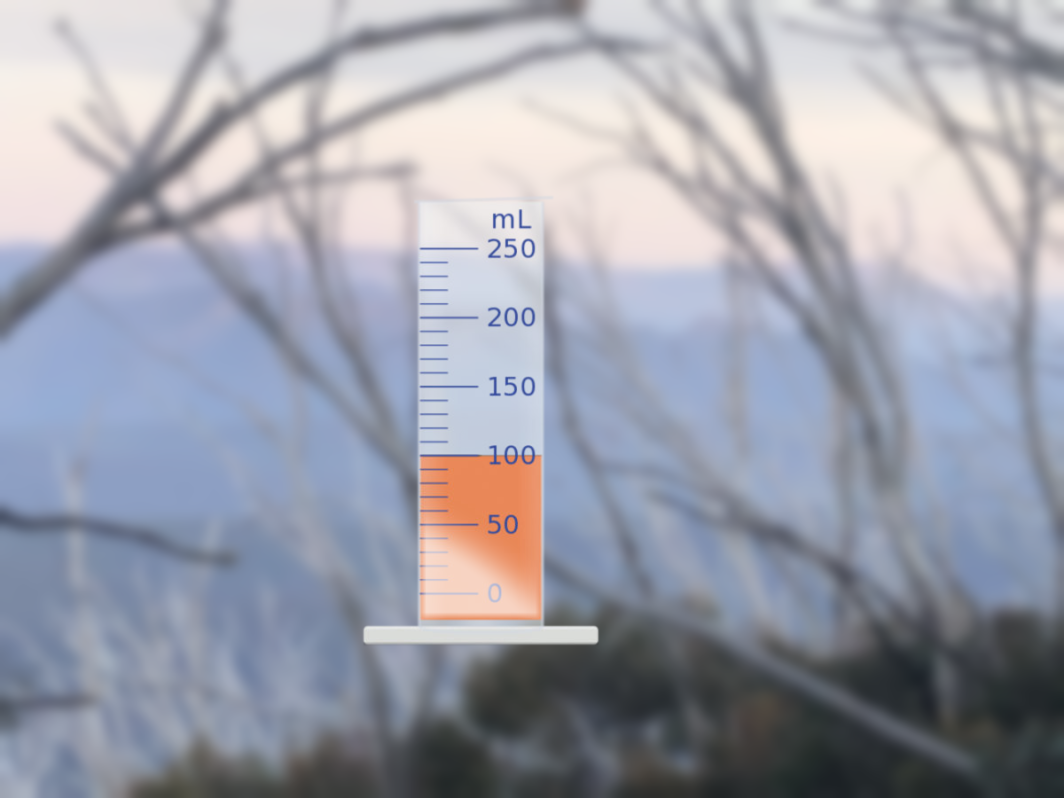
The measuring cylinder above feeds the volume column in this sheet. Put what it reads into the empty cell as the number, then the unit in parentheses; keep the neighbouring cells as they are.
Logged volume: 100 (mL)
